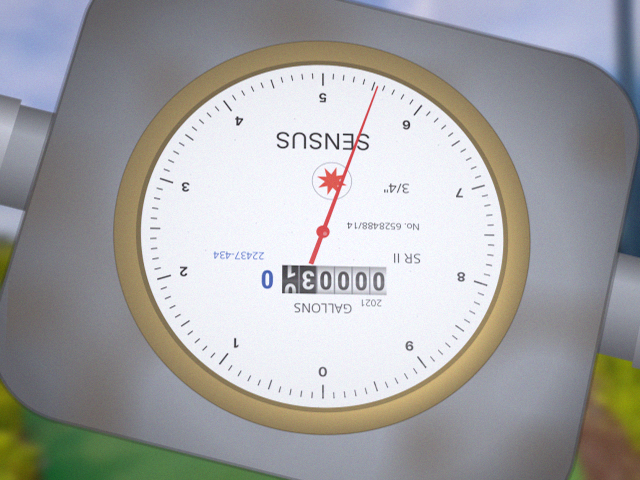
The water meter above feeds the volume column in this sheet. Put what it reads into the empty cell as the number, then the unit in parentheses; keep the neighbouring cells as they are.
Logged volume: 305.5 (gal)
